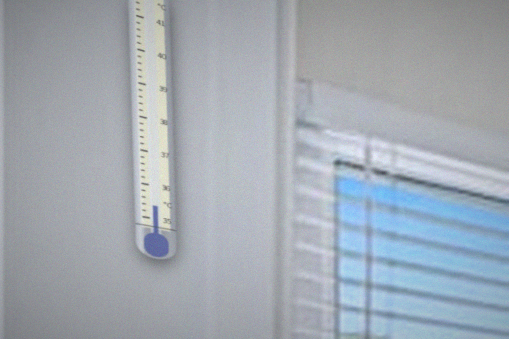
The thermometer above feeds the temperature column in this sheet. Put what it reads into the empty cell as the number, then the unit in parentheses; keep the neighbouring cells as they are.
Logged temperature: 35.4 (°C)
